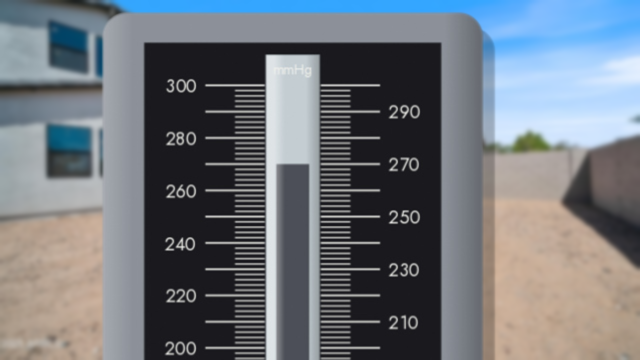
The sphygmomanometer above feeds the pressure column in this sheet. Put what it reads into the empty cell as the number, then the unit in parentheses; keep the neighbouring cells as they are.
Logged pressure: 270 (mmHg)
